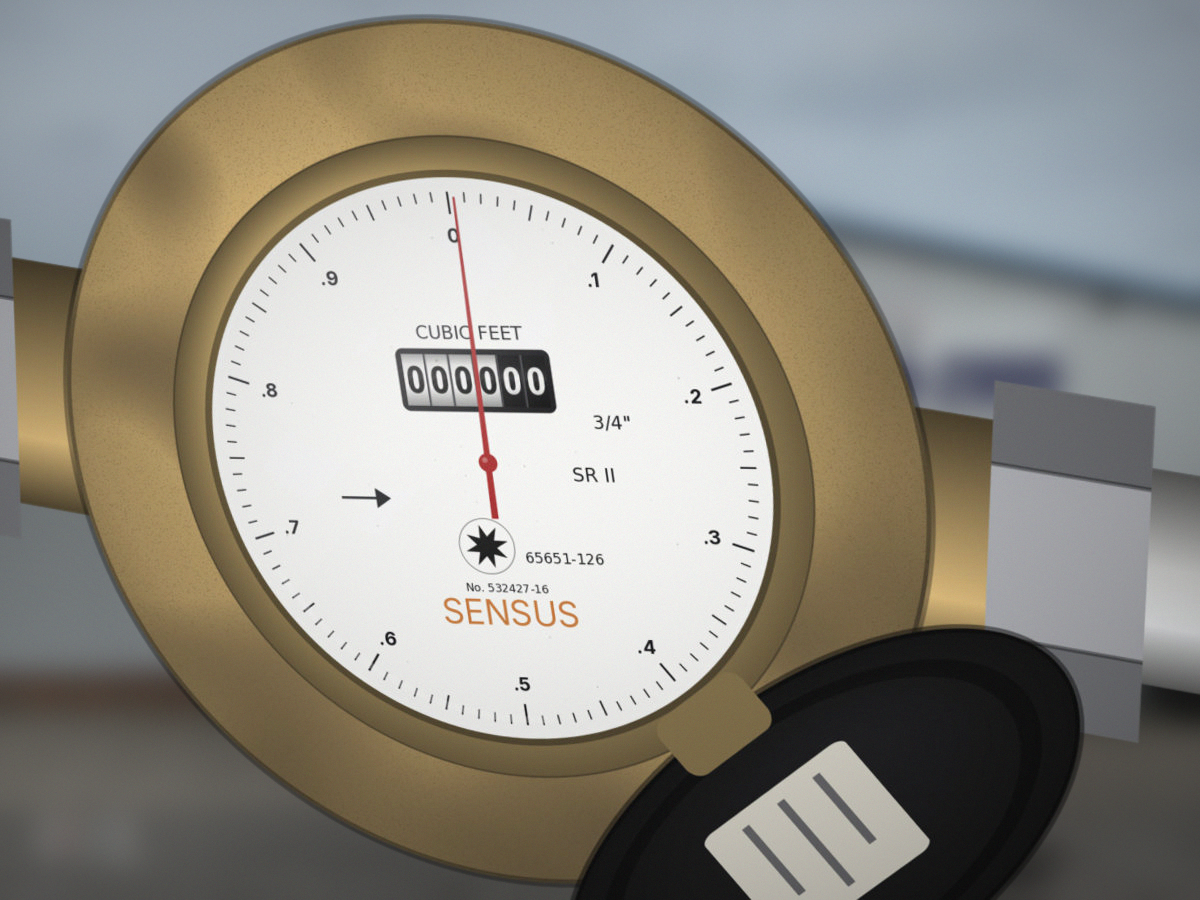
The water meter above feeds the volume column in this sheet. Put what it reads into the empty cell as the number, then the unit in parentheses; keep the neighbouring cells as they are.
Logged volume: 0.00 (ft³)
